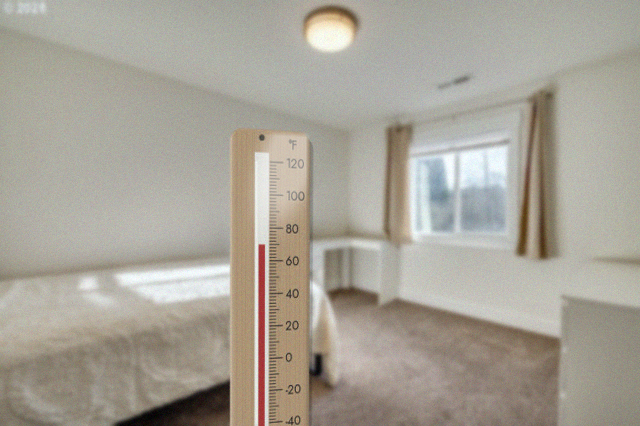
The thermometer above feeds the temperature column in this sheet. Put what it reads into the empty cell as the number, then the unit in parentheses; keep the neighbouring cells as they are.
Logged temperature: 70 (°F)
